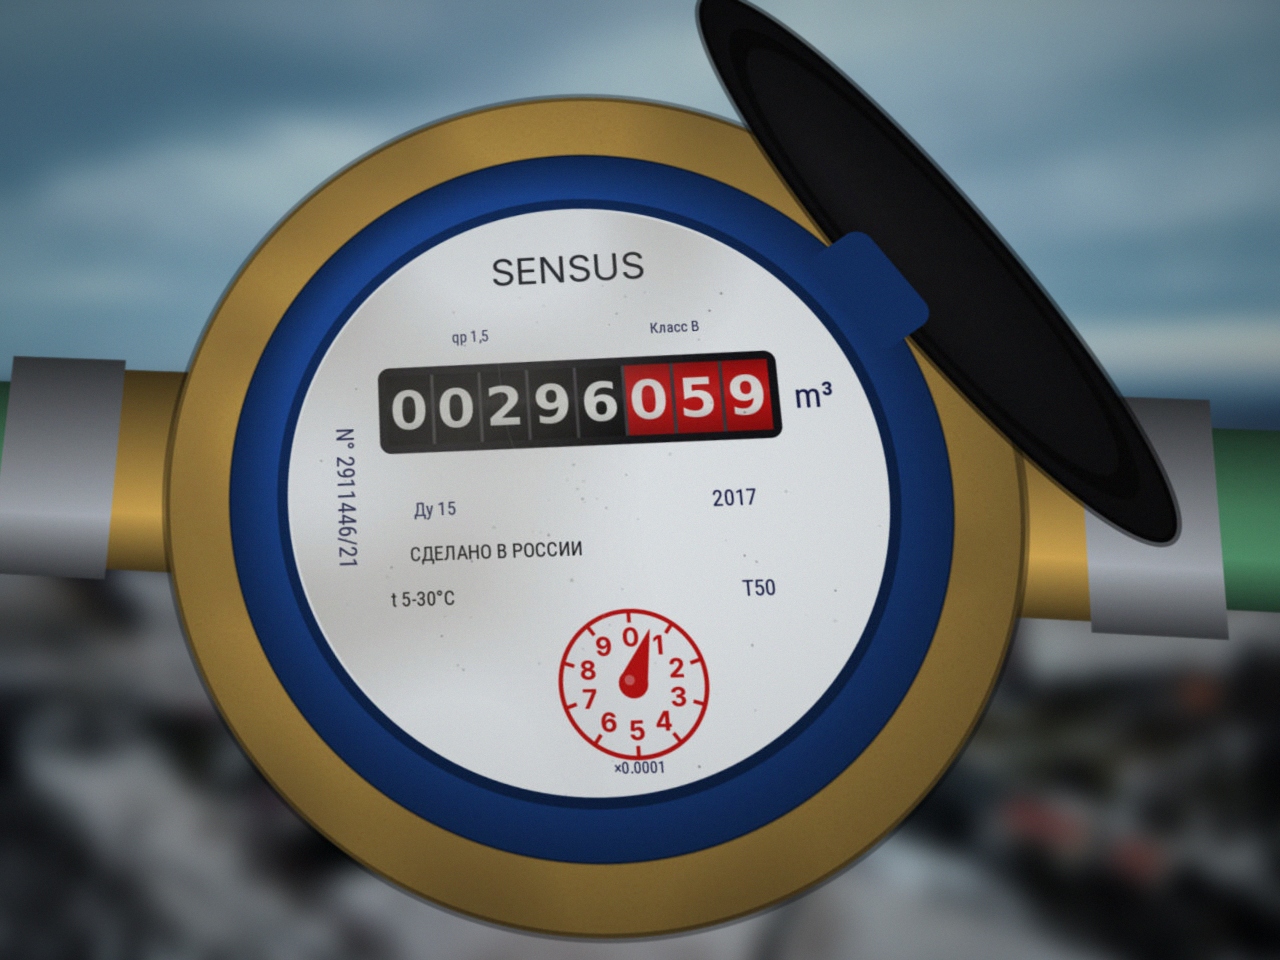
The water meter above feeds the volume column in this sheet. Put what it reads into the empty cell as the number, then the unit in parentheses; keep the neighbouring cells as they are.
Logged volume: 296.0590 (m³)
